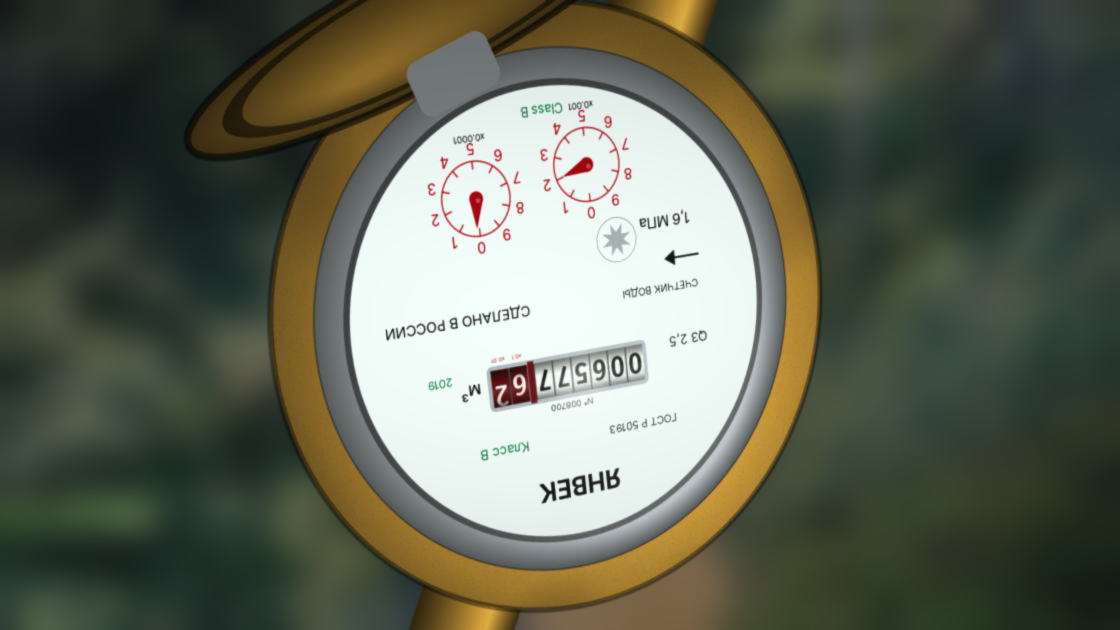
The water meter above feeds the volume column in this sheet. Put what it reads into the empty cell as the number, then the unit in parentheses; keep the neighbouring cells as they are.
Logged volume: 6577.6220 (m³)
